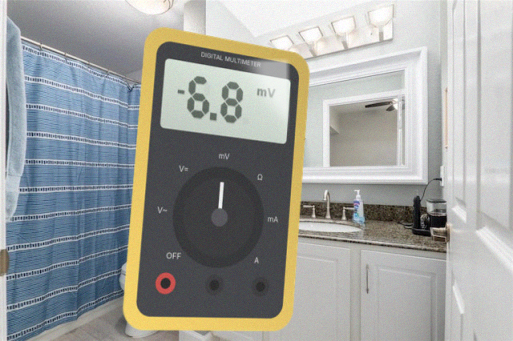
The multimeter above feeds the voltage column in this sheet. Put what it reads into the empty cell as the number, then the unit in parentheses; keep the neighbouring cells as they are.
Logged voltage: -6.8 (mV)
